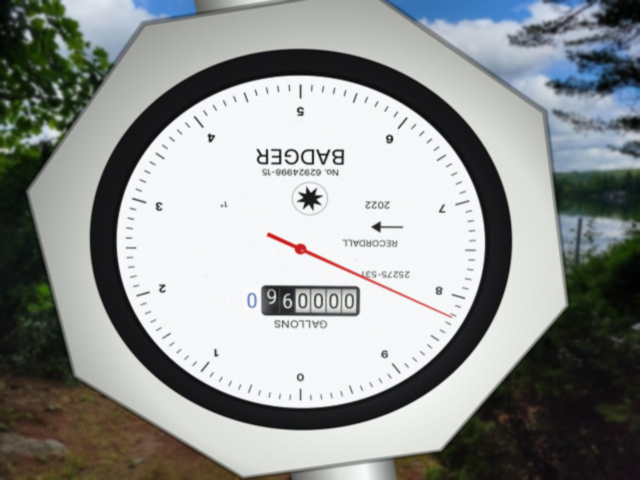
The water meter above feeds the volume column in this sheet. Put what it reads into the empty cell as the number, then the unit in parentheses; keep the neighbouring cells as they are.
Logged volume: 958.2 (gal)
